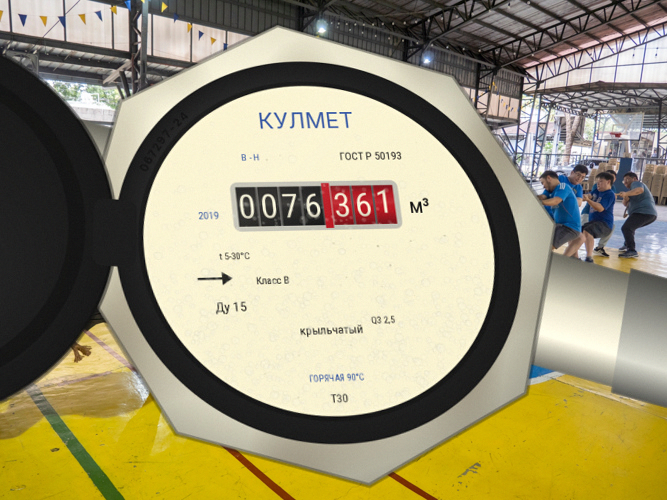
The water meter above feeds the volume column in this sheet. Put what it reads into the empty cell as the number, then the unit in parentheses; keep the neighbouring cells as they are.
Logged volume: 76.361 (m³)
